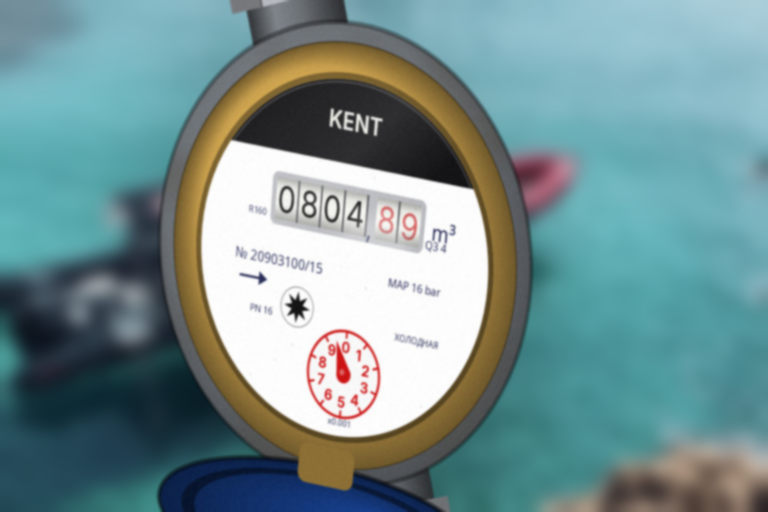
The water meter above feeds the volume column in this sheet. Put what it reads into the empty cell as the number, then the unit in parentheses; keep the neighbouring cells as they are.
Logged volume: 804.889 (m³)
